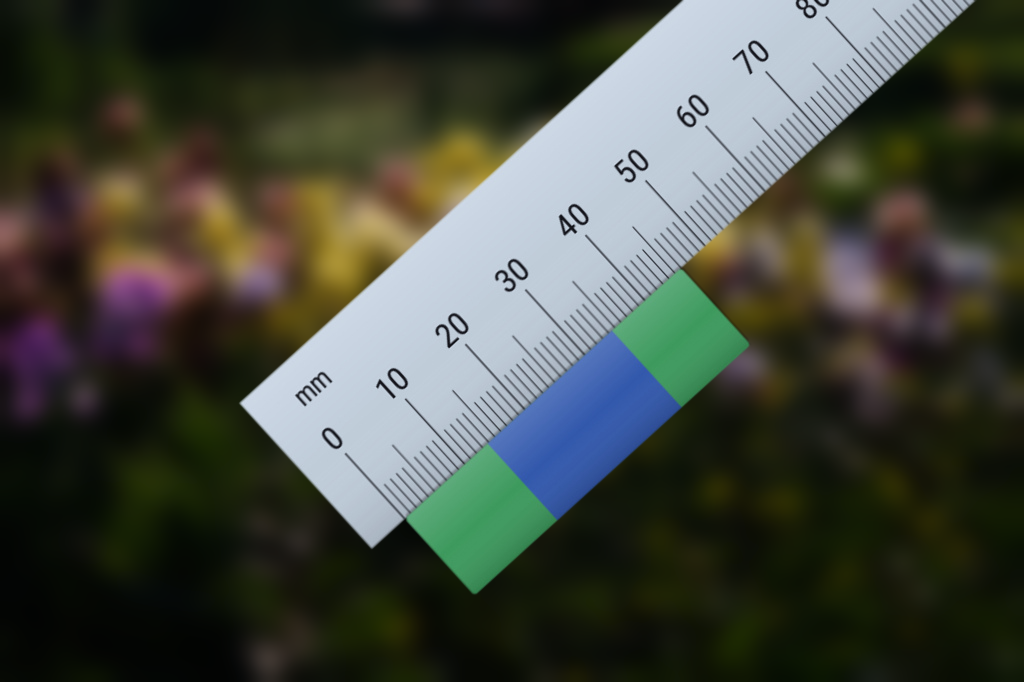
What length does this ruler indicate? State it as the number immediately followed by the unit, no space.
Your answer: 46mm
